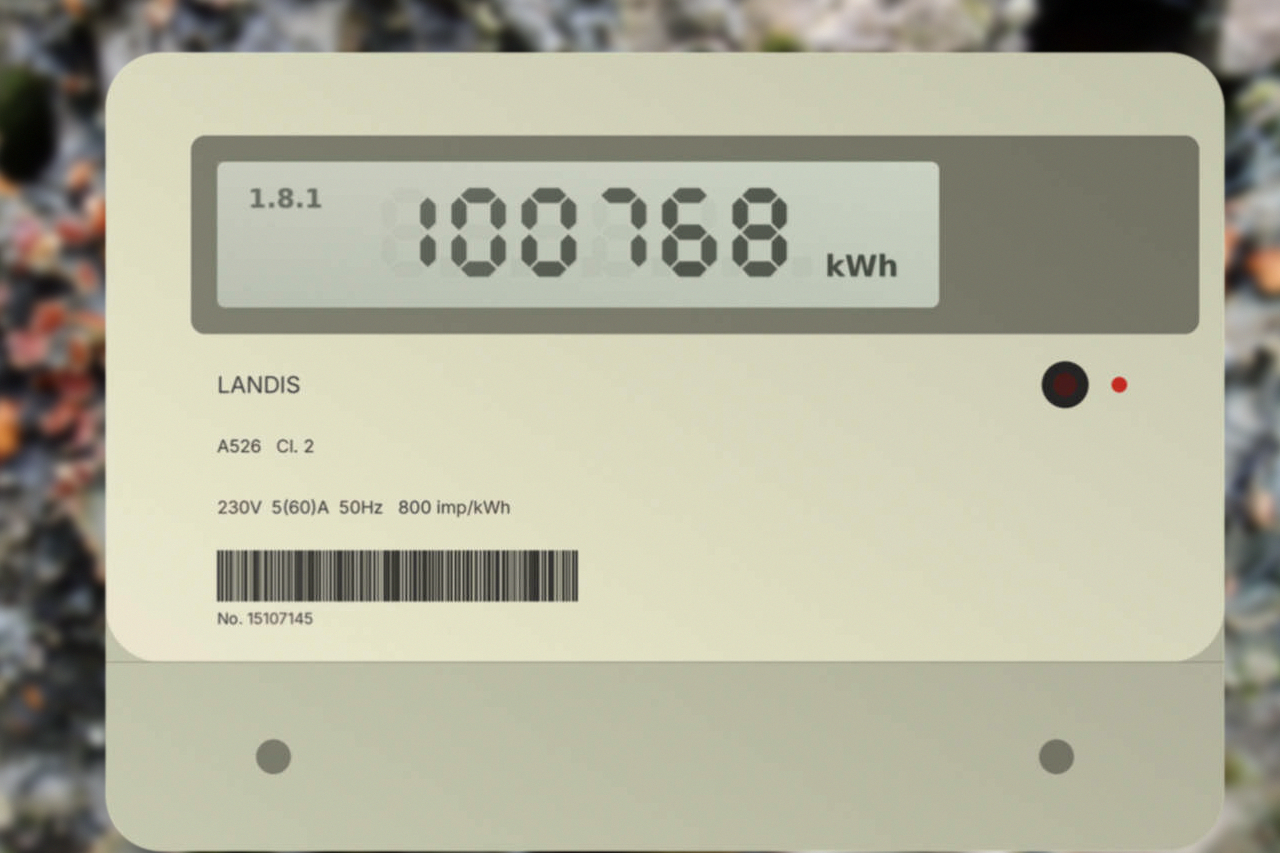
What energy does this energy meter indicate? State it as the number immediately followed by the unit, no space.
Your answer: 100768kWh
